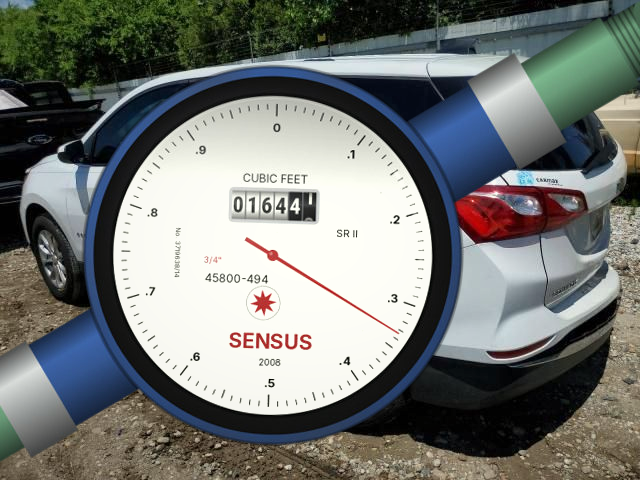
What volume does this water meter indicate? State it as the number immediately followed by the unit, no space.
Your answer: 16441.33ft³
